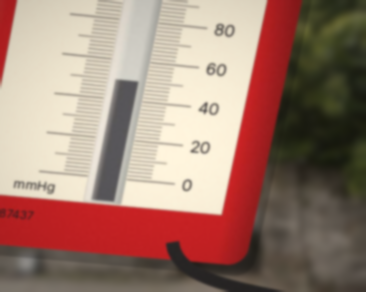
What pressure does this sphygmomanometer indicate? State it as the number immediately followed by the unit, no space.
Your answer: 50mmHg
